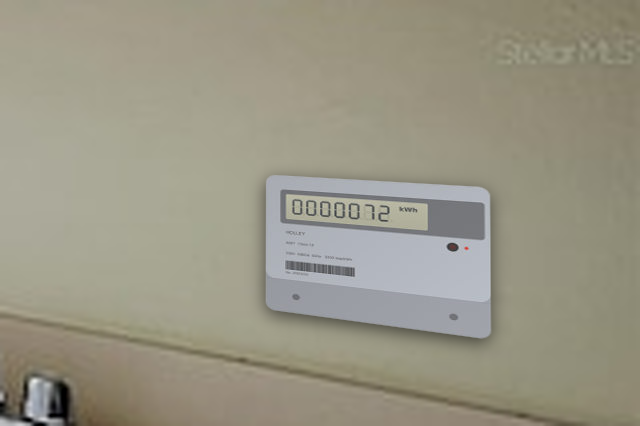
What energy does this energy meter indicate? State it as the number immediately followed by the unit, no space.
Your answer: 72kWh
